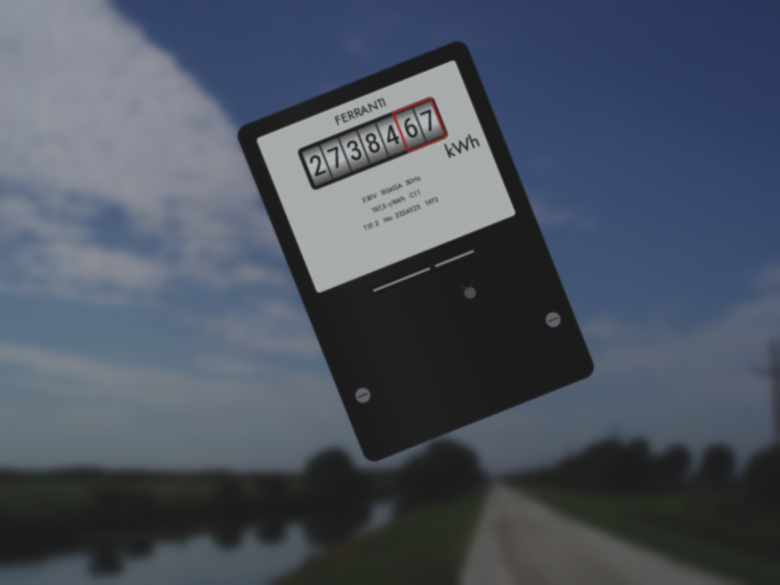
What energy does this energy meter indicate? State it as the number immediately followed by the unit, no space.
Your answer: 27384.67kWh
